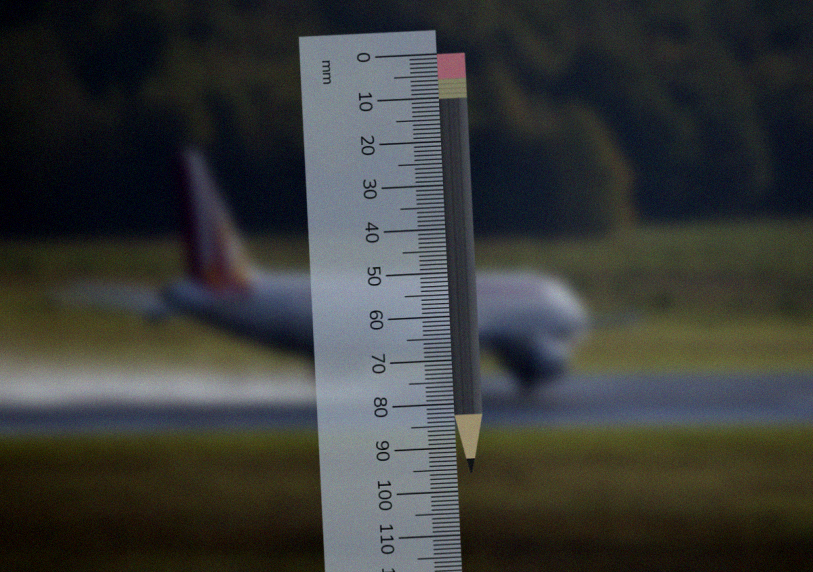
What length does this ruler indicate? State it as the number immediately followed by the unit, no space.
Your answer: 96mm
